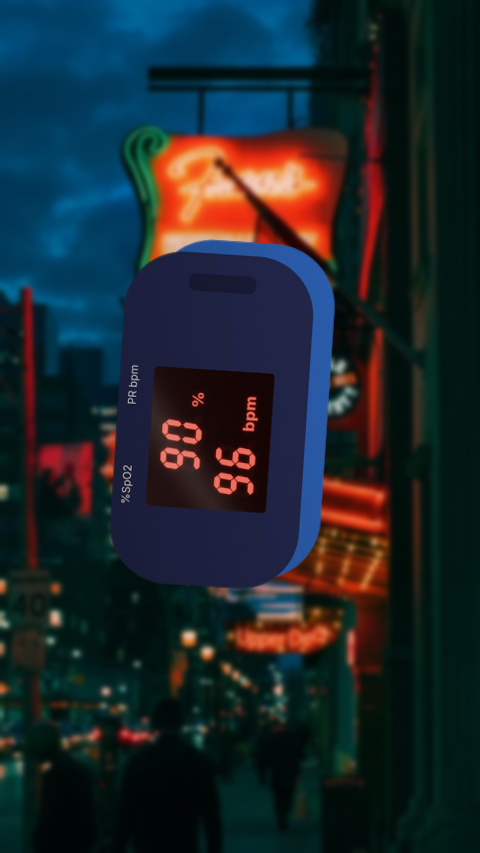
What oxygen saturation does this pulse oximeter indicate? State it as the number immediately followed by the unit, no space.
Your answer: 90%
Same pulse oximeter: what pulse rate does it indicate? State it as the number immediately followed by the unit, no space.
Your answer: 96bpm
